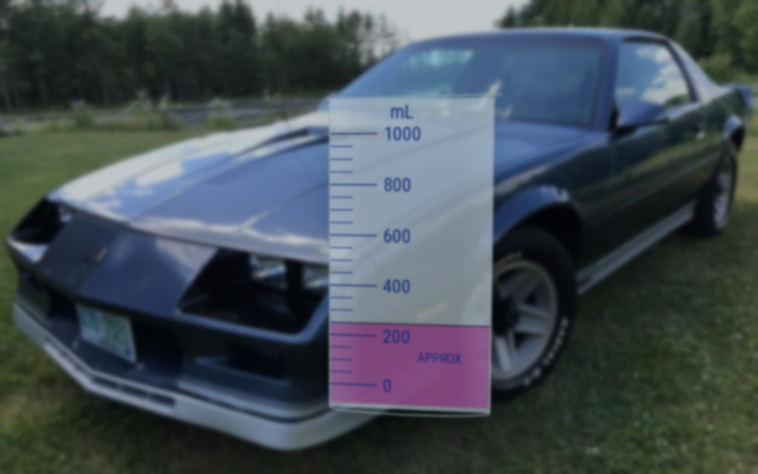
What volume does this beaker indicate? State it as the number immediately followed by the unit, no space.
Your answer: 250mL
